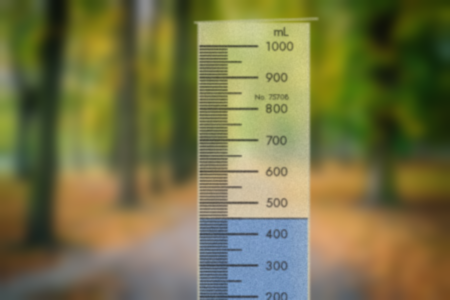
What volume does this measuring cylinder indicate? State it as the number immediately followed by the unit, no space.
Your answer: 450mL
